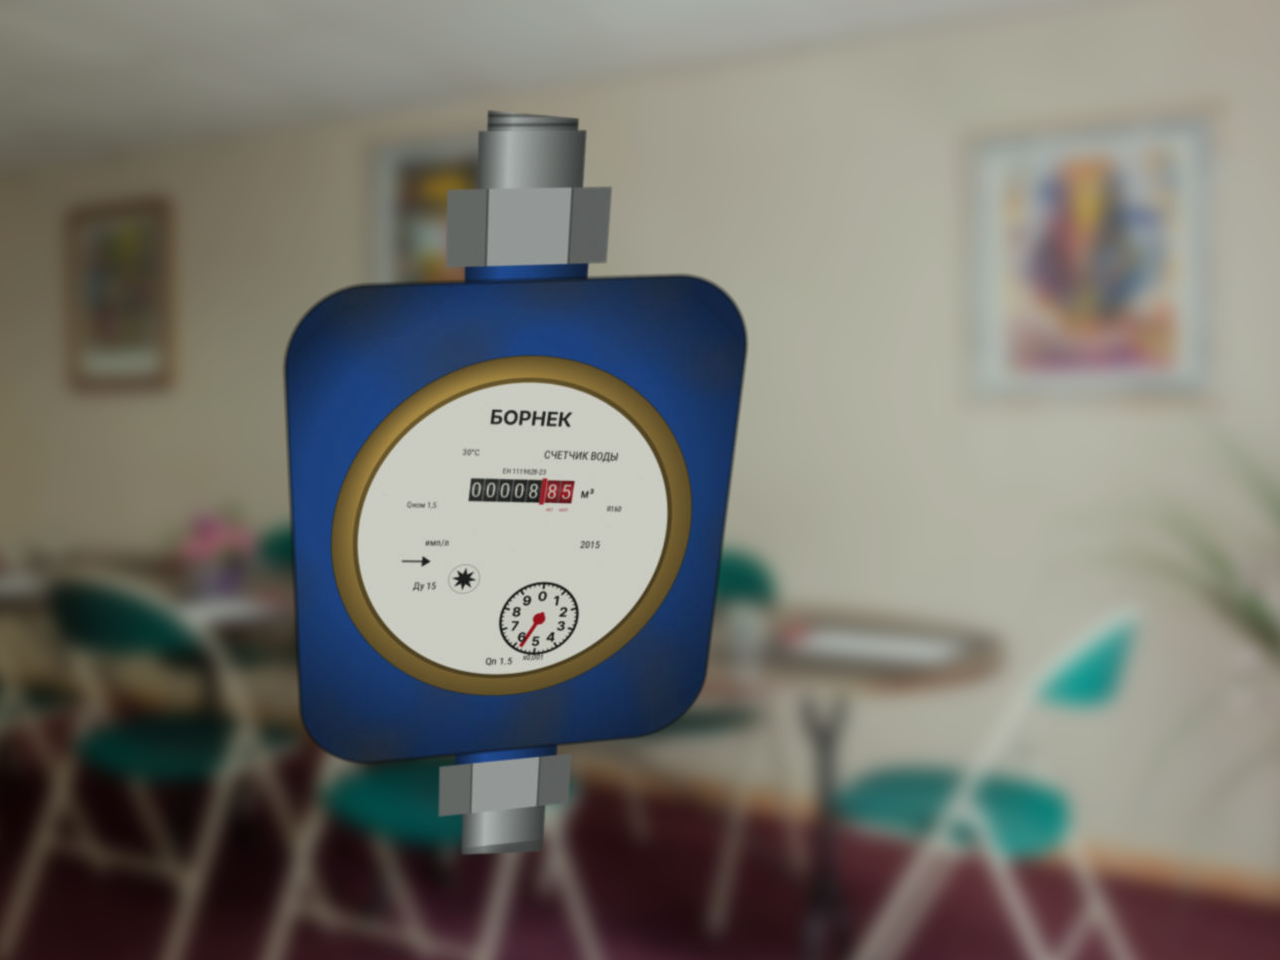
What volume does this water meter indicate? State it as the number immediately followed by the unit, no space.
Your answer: 8.855m³
